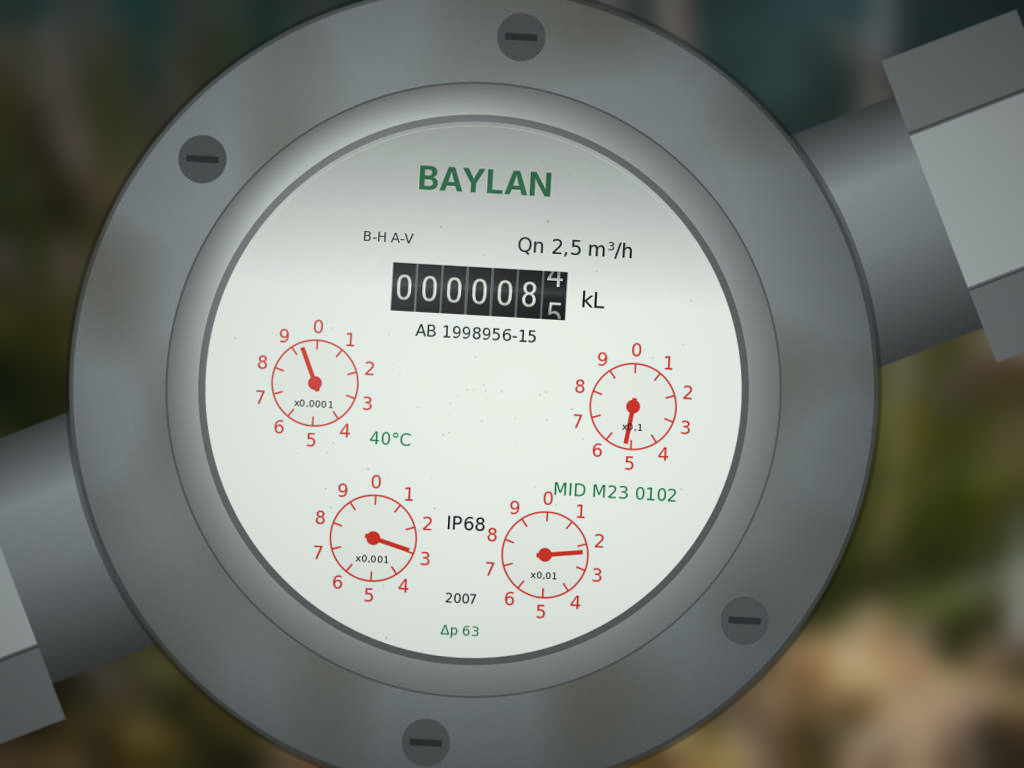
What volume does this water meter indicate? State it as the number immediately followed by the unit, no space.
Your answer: 84.5229kL
